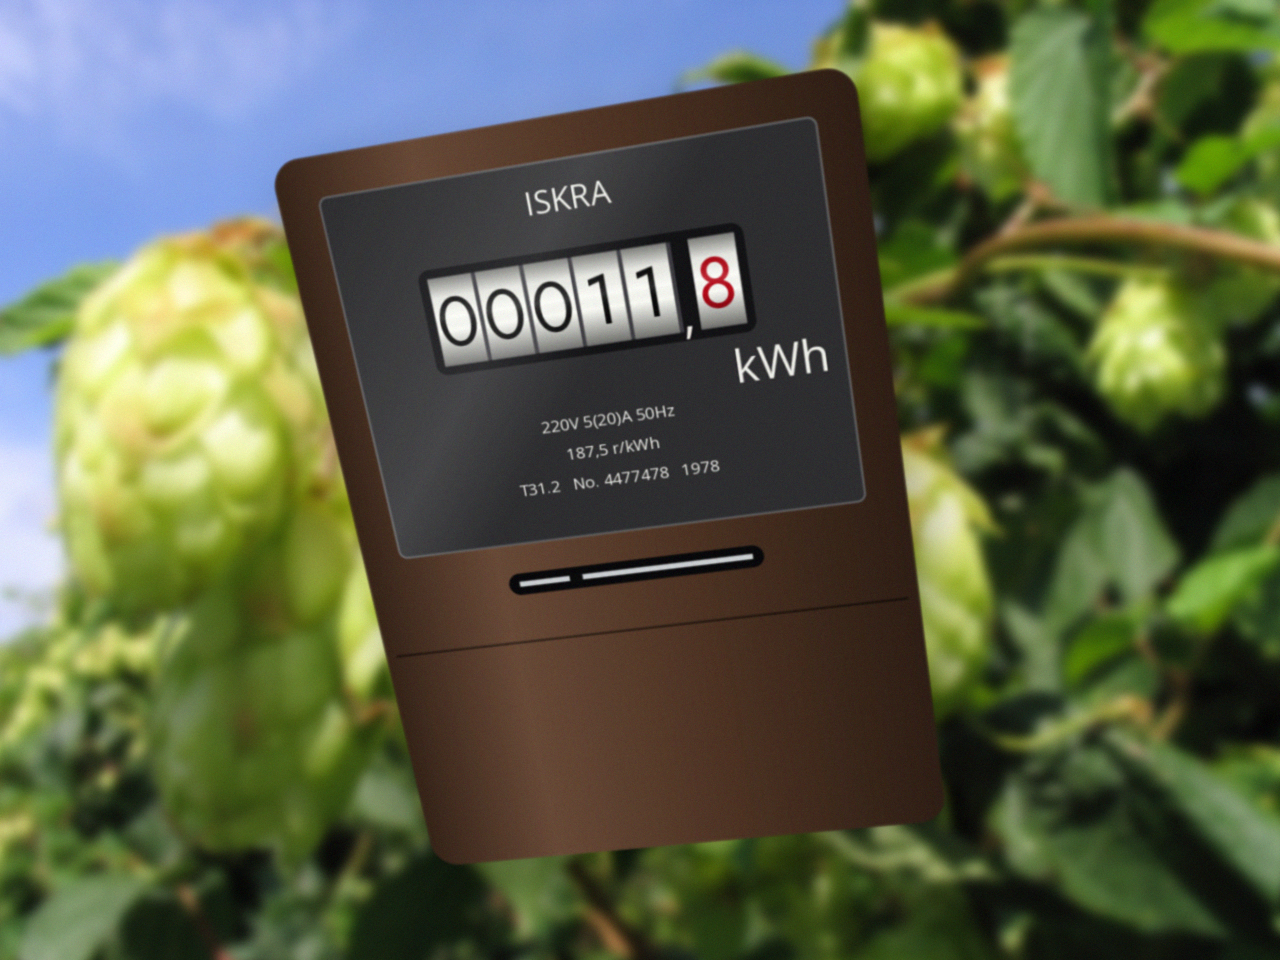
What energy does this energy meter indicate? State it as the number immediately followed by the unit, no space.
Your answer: 11.8kWh
